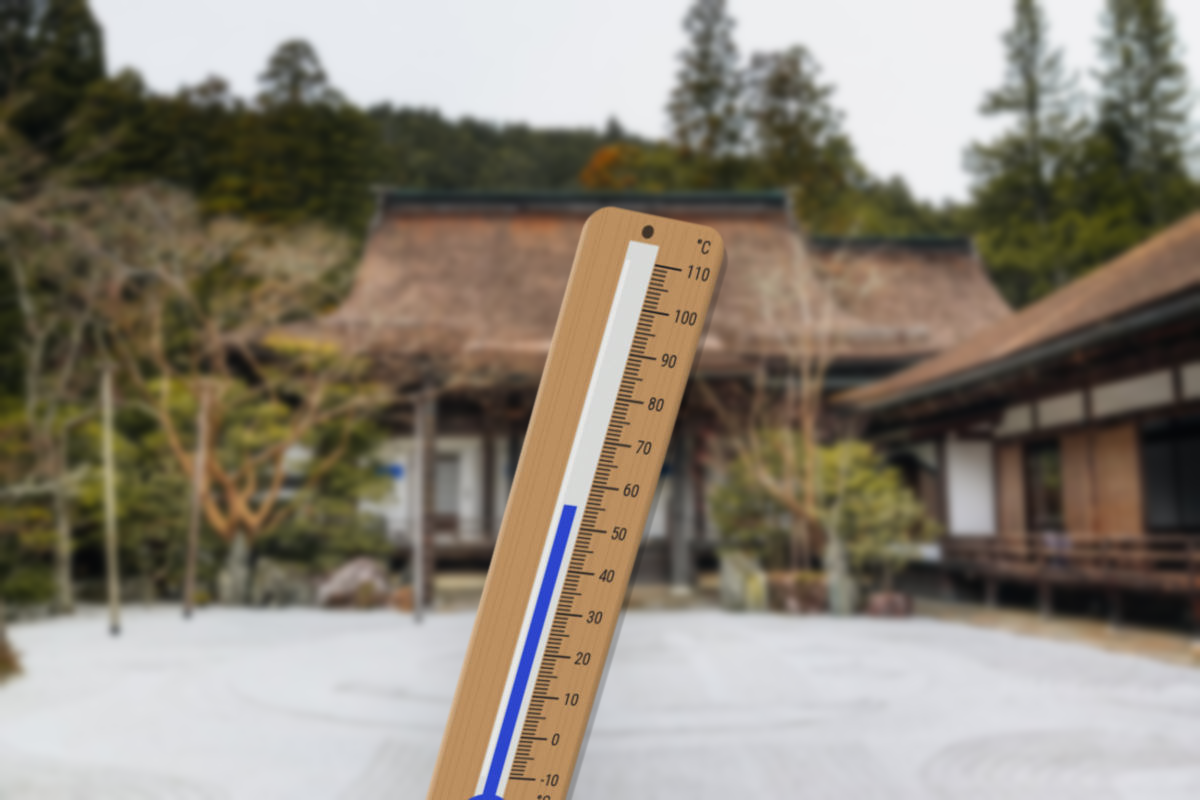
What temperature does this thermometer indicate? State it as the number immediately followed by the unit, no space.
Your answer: 55°C
